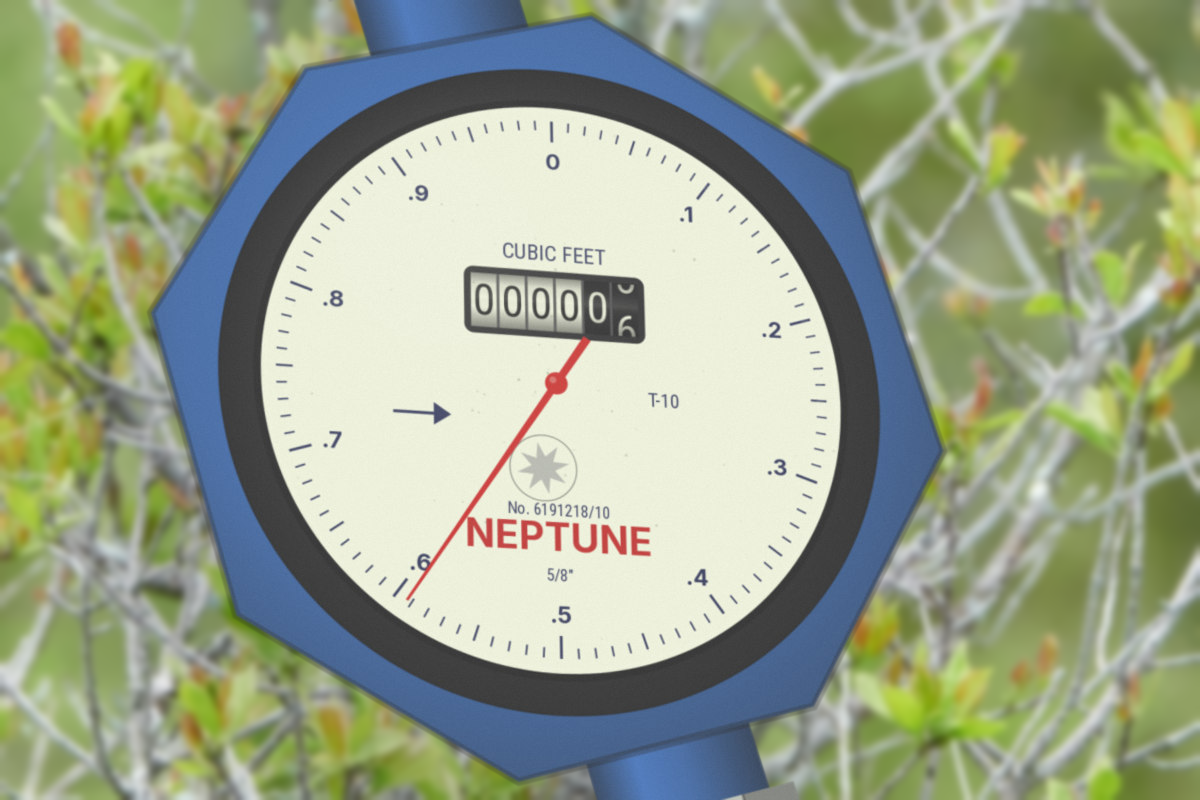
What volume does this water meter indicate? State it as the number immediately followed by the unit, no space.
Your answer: 5.59ft³
